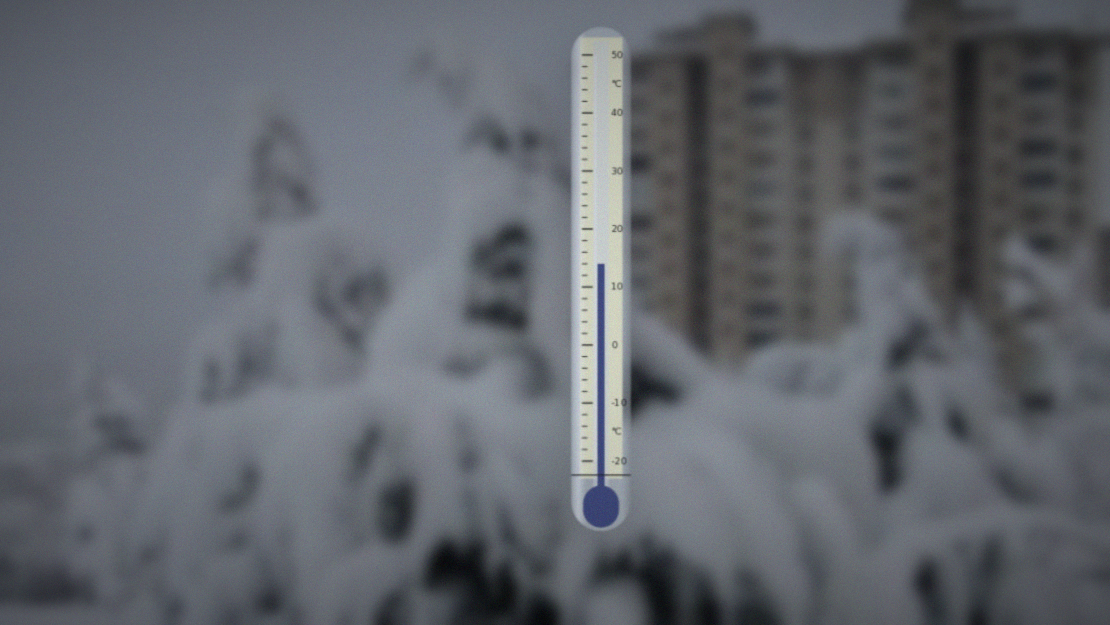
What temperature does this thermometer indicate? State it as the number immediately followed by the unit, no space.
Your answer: 14°C
